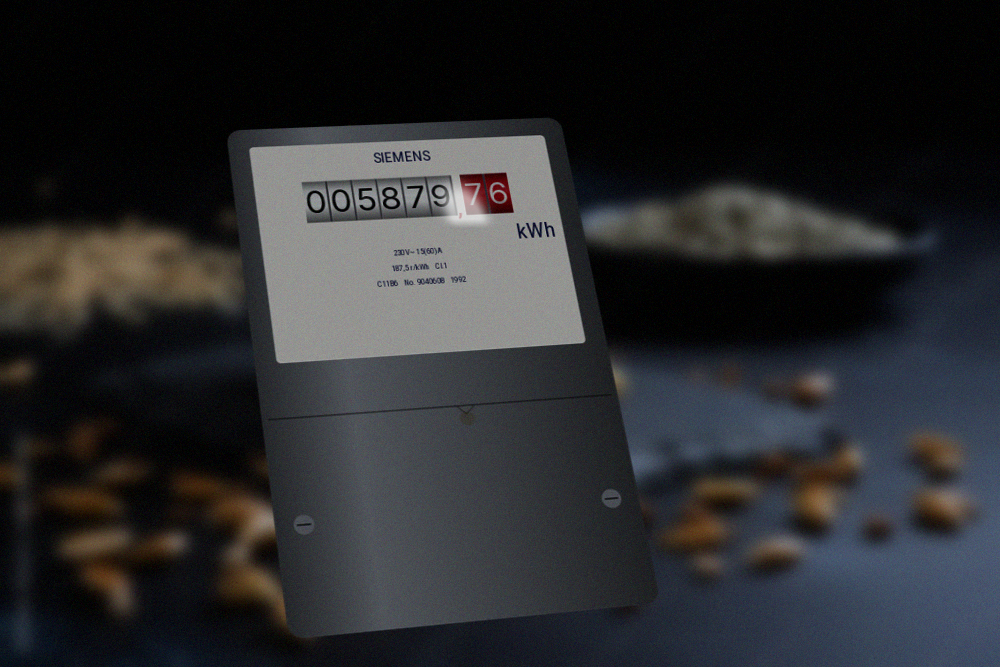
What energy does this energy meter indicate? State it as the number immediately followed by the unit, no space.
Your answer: 5879.76kWh
